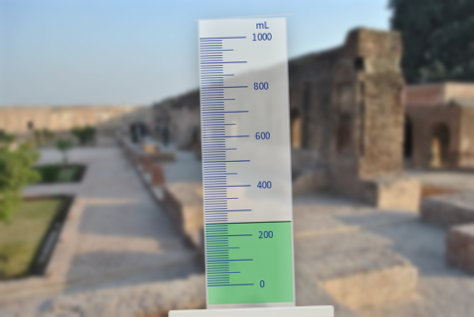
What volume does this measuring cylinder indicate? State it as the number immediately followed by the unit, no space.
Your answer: 250mL
